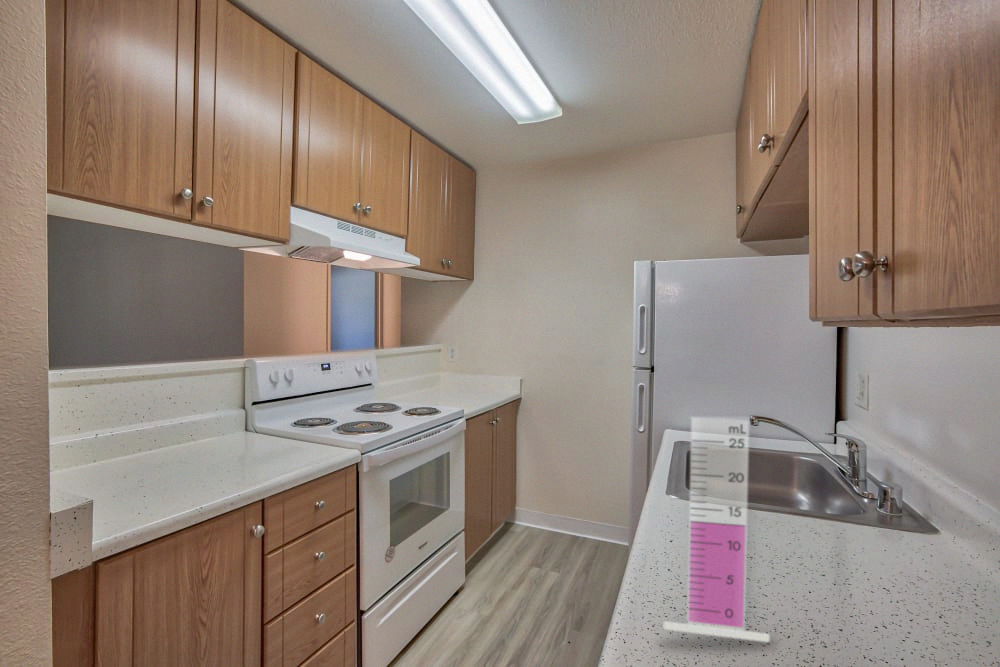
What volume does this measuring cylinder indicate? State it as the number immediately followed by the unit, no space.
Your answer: 13mL
